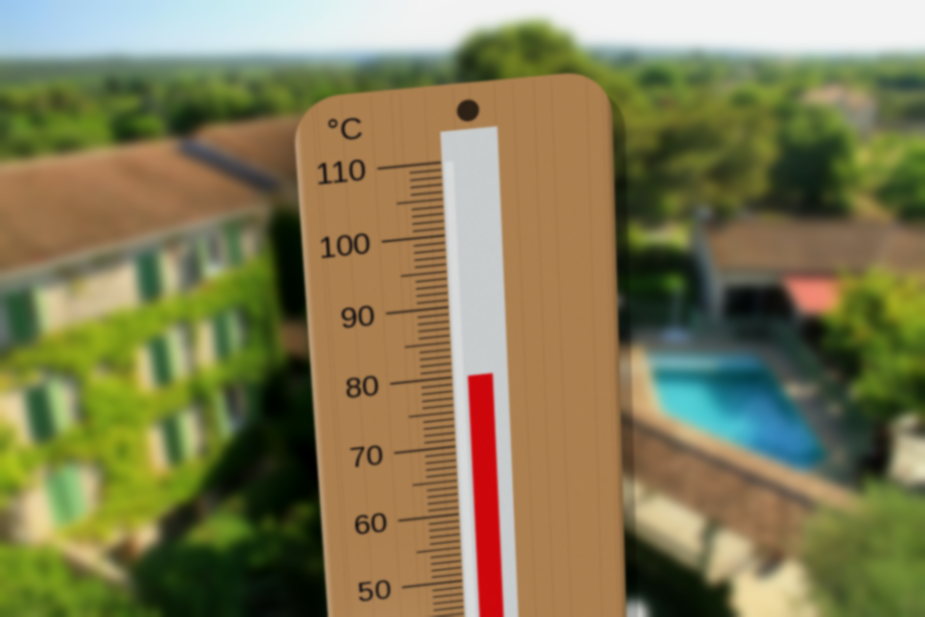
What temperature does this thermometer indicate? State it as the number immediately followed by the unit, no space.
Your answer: 80°C
